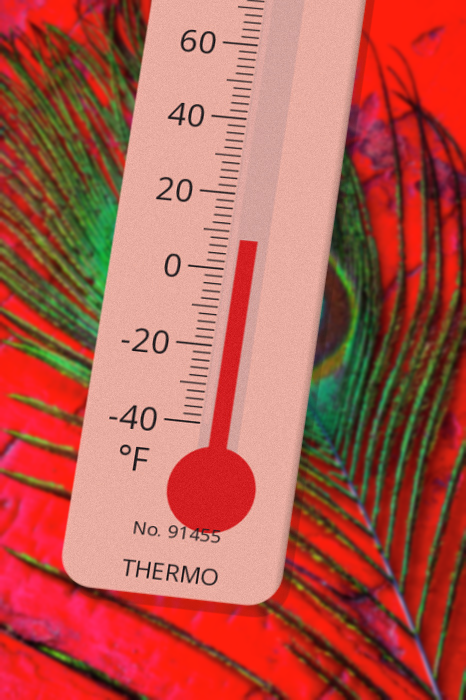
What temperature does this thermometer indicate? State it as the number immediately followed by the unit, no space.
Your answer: 8°F
